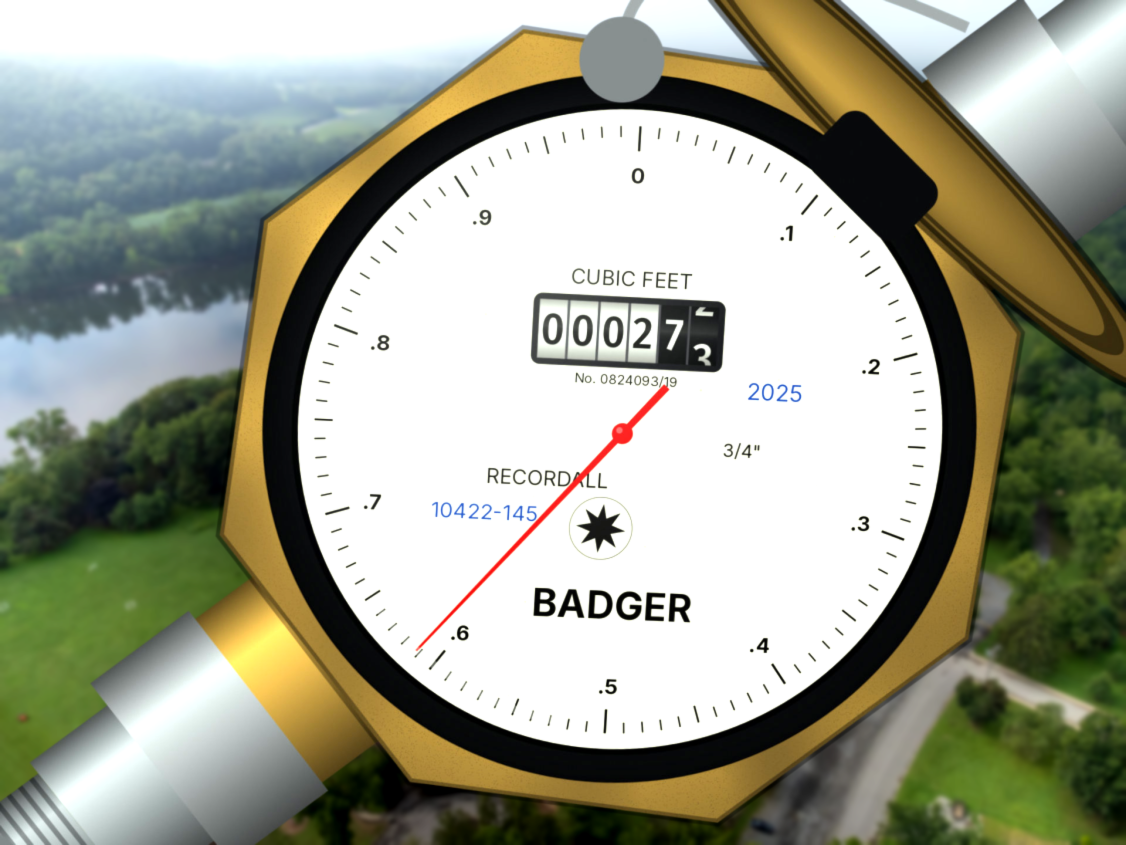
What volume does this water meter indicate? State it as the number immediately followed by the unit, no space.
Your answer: 272.61ft³
